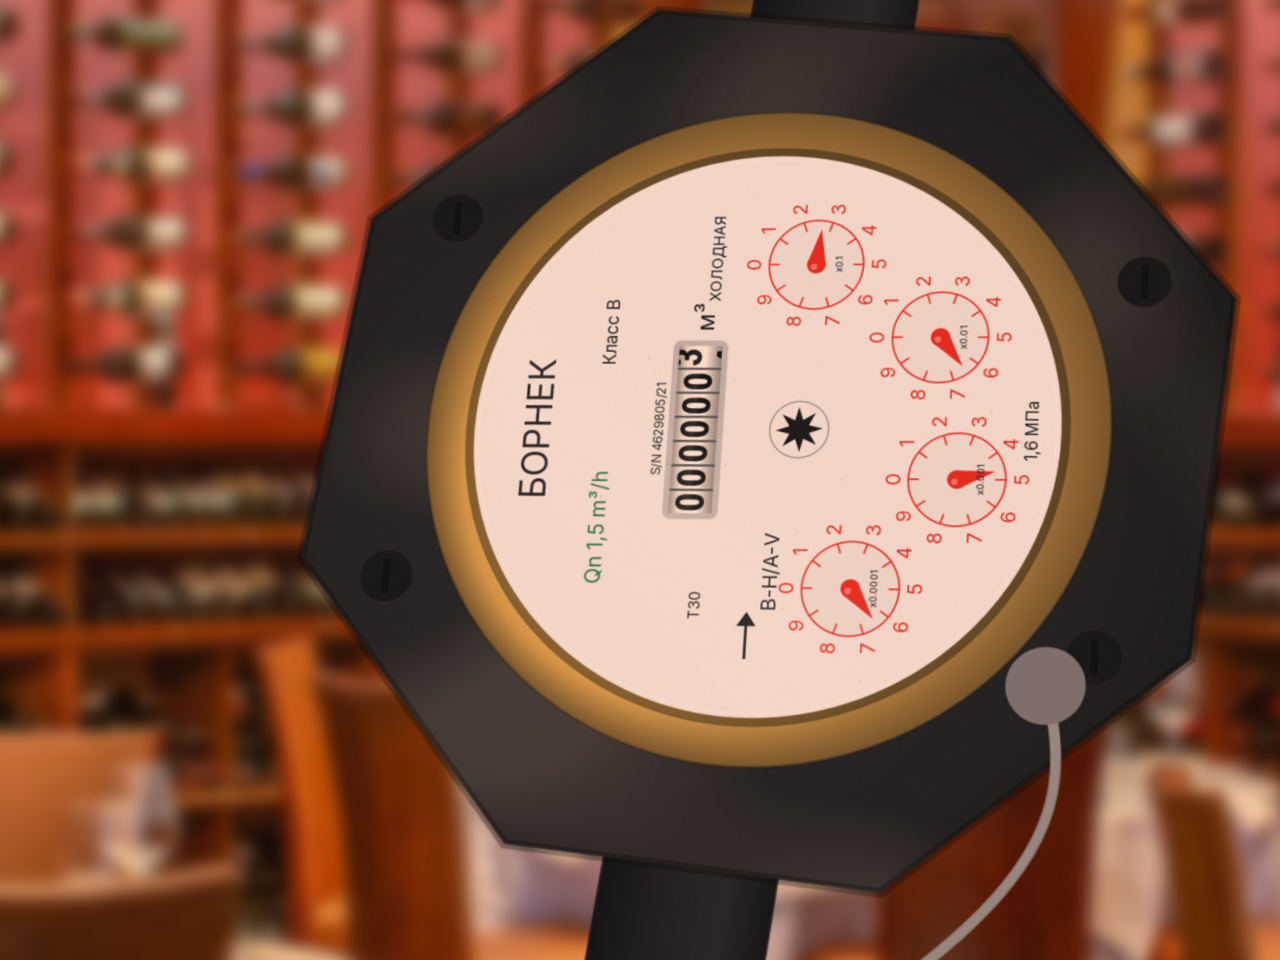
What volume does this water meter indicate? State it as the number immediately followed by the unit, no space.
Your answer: 3.2646m³
